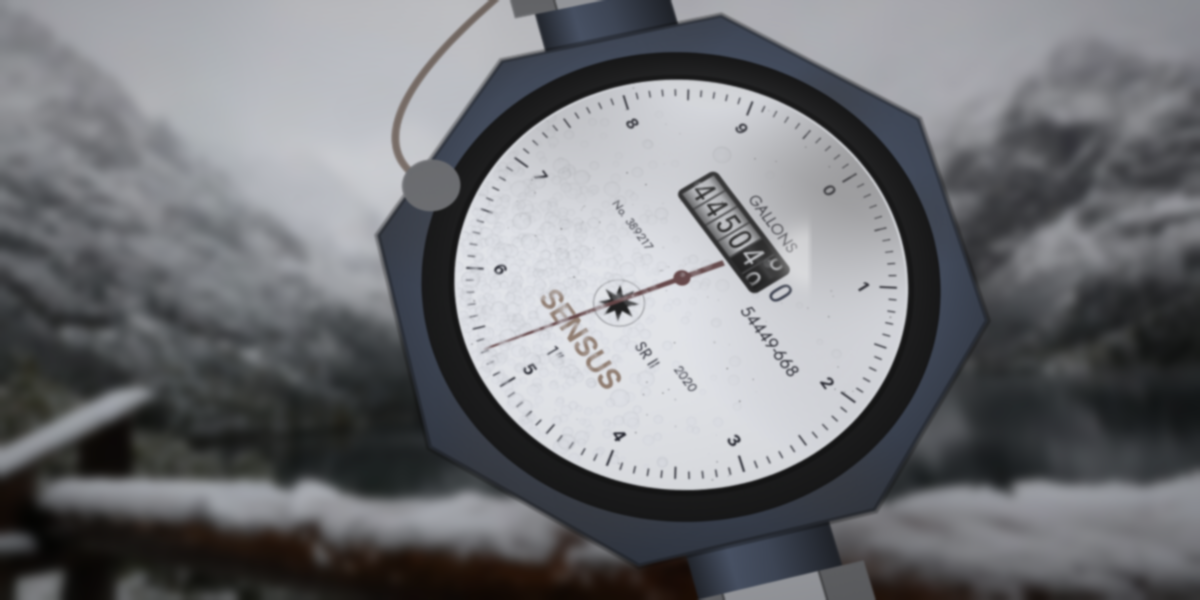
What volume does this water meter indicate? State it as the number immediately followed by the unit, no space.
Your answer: 4450485.3gal
